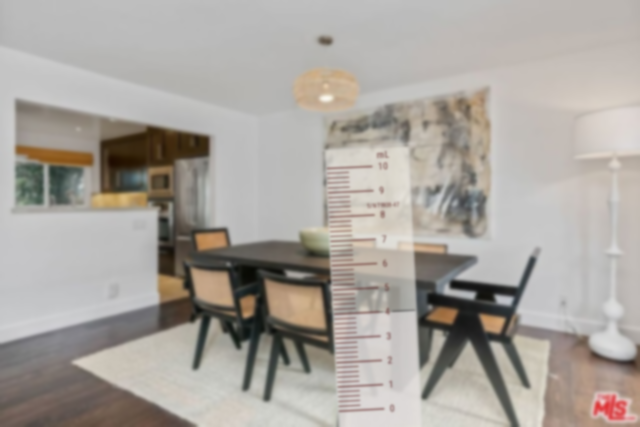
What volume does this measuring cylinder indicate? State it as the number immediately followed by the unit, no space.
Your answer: 4mL
